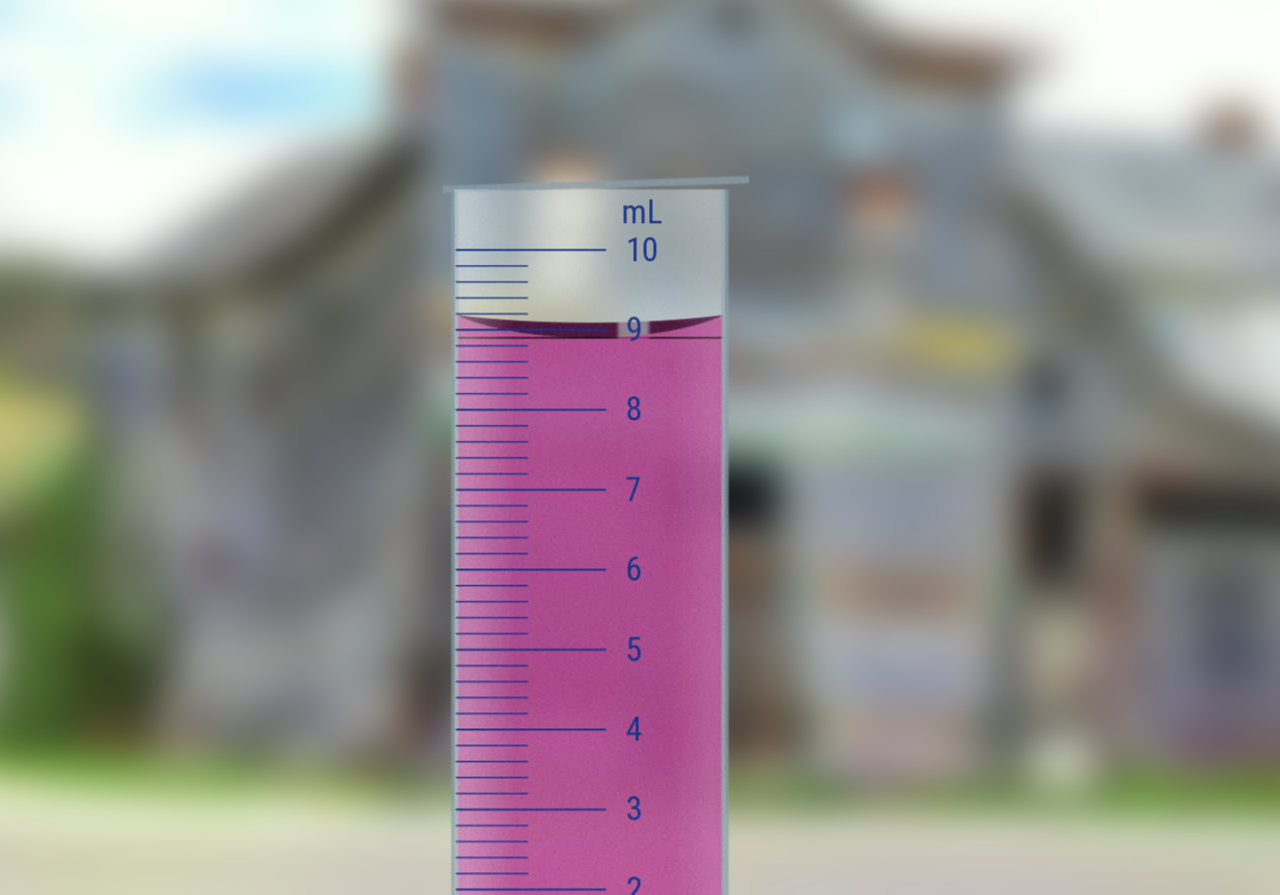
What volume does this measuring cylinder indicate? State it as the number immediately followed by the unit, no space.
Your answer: 8.9mL
